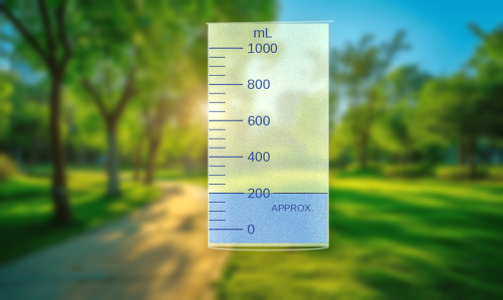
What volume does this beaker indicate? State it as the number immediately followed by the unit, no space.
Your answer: 200mL
